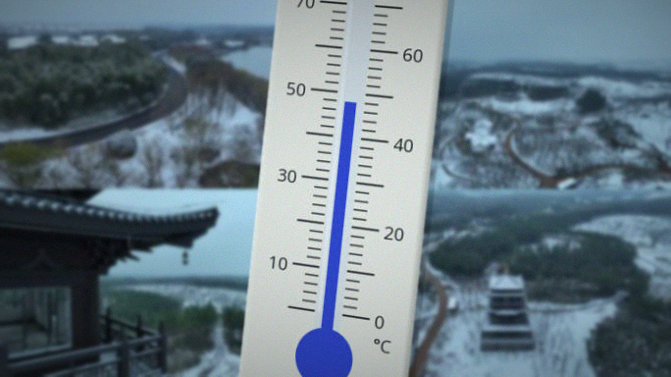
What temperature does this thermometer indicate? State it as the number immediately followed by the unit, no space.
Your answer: 48°C
